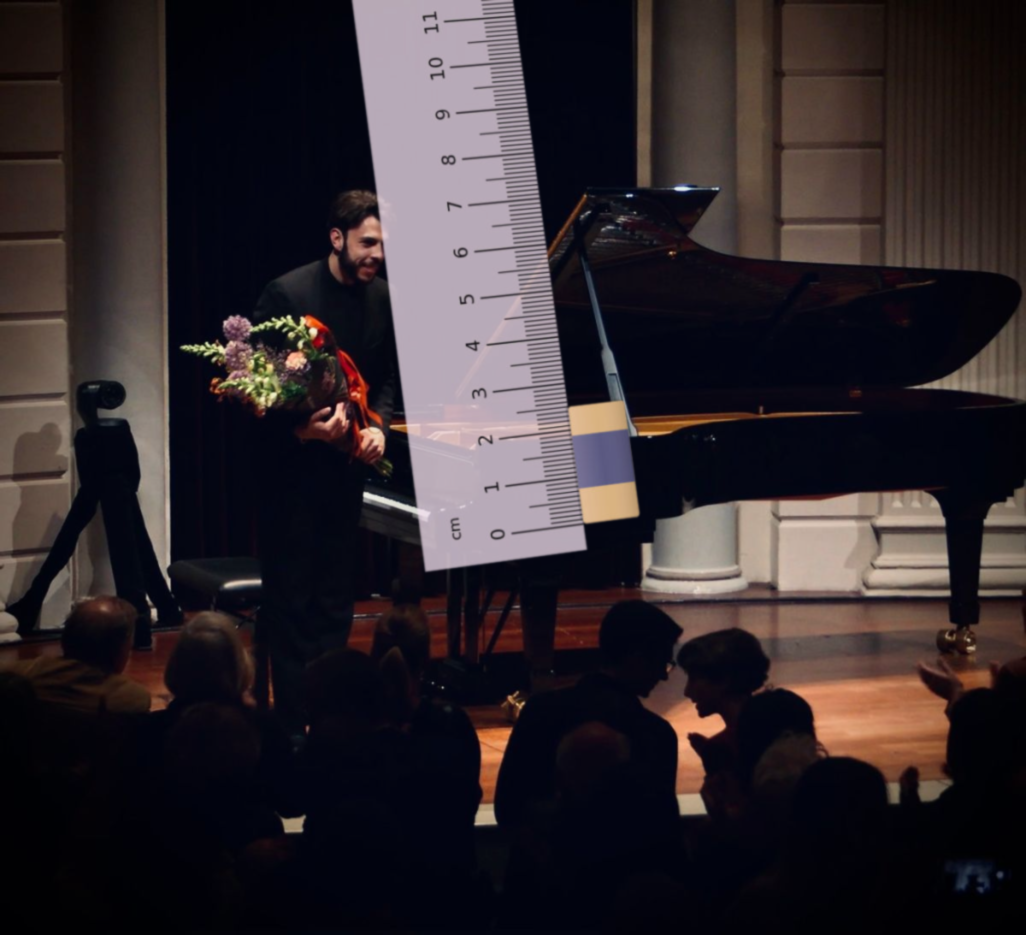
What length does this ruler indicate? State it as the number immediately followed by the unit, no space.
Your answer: 2.5cm
